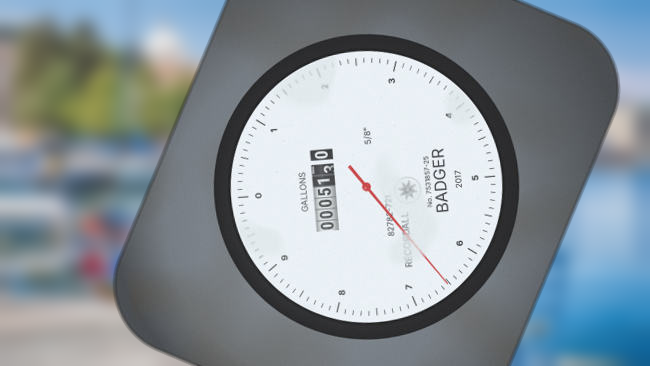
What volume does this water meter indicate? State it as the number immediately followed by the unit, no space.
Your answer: 5126.5gal
